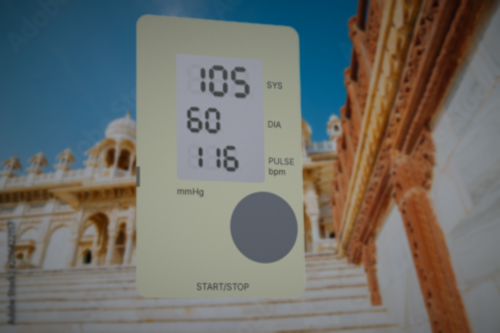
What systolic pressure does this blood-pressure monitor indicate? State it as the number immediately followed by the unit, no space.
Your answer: 105mmHg
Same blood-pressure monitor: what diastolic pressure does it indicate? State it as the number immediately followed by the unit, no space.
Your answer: 60mmHg
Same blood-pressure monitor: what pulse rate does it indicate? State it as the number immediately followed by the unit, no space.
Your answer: 116bpm
